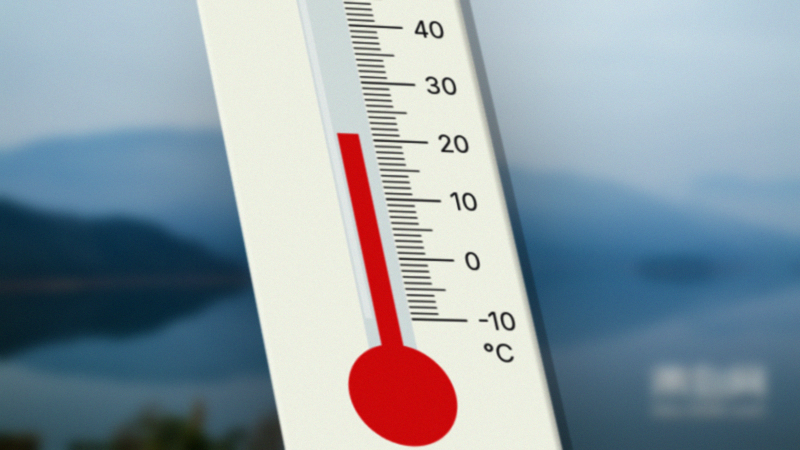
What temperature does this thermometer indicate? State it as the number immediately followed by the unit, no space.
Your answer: 21°C
